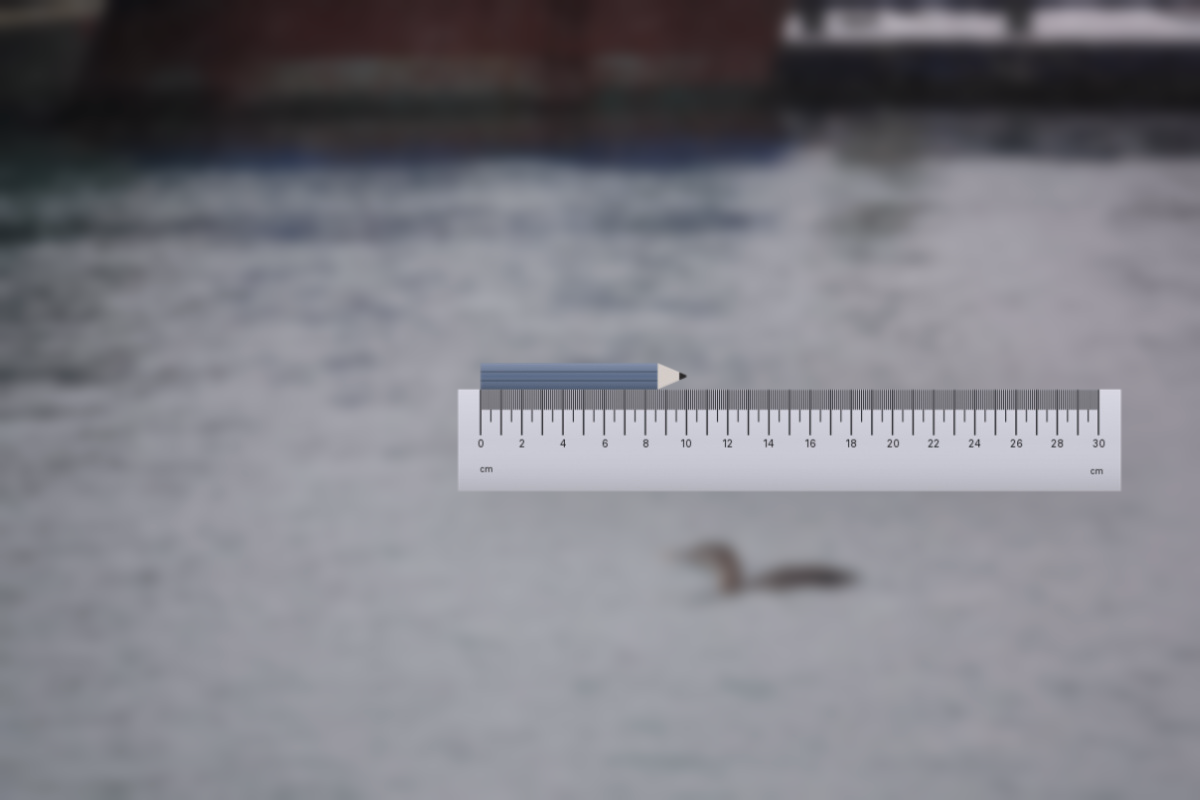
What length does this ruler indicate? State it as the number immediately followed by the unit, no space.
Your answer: 10cm
